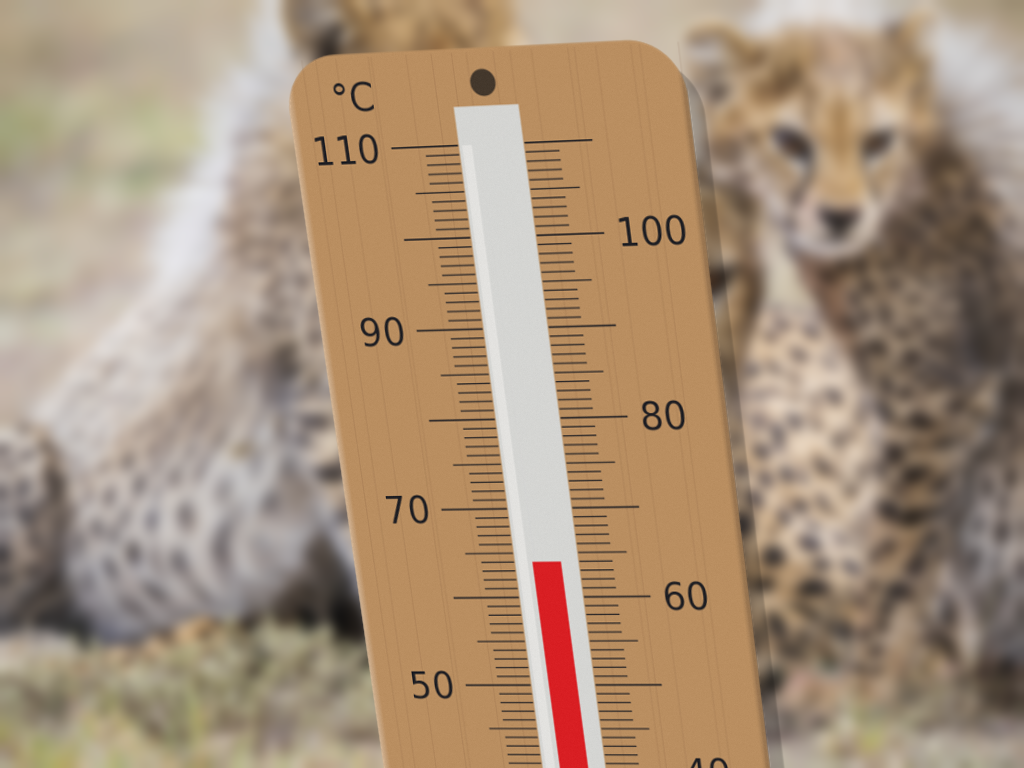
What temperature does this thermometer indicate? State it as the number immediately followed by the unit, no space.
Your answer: 64°C
